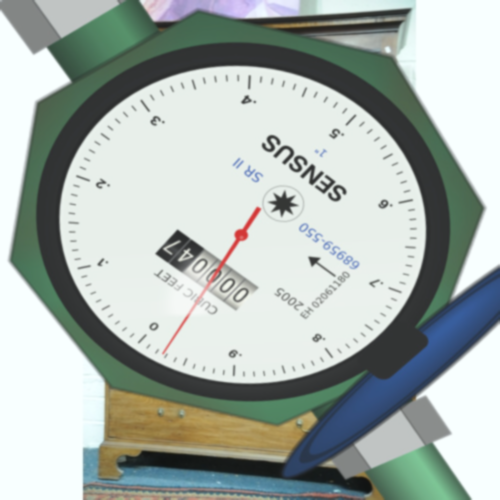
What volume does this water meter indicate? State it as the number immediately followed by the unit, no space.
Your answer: 46.97ft³
